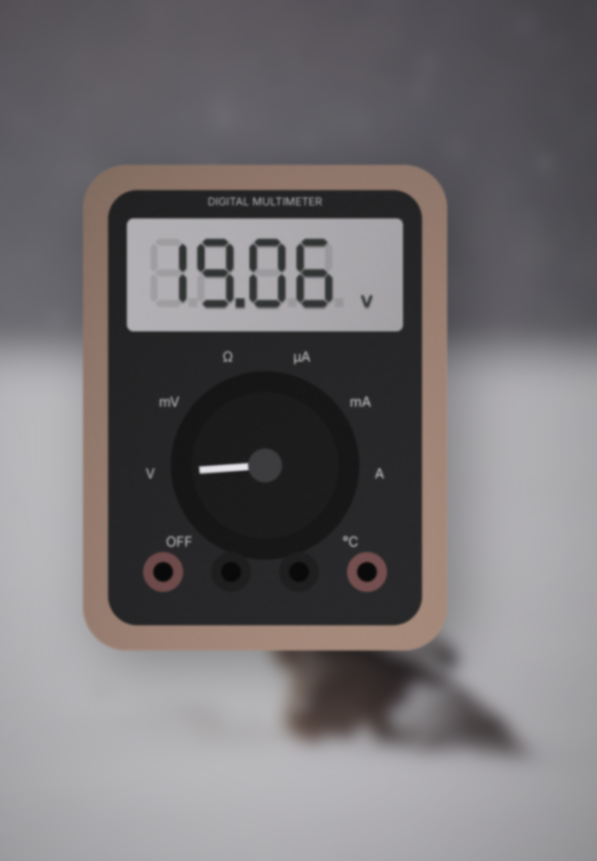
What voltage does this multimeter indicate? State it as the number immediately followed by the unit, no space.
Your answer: 19.06V
